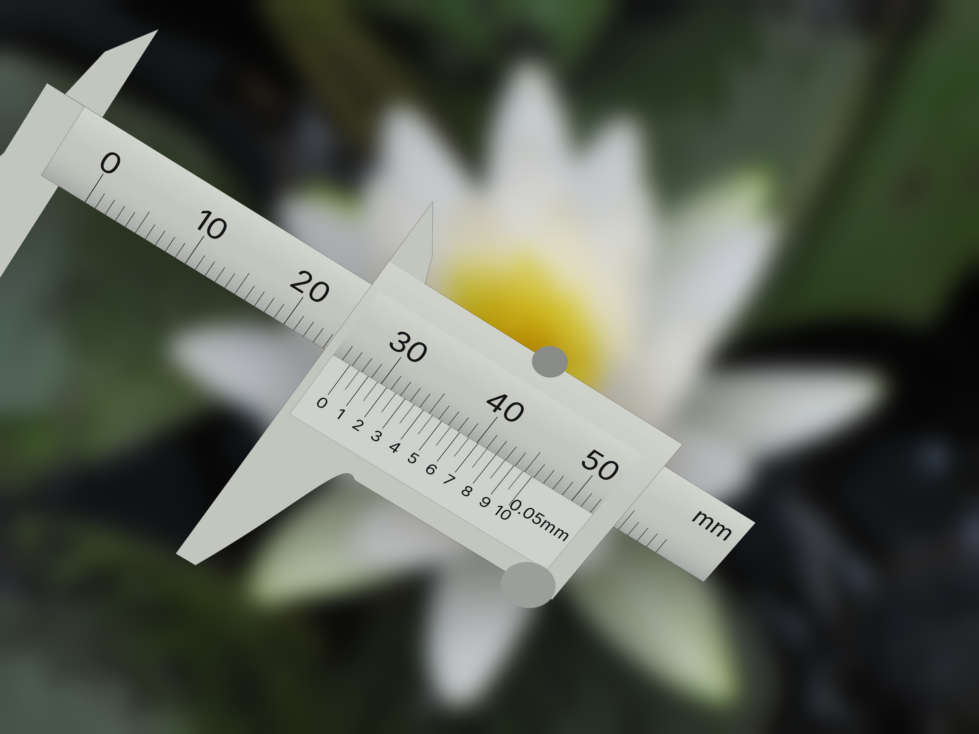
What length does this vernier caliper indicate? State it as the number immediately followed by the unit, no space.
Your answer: 26.8mm
